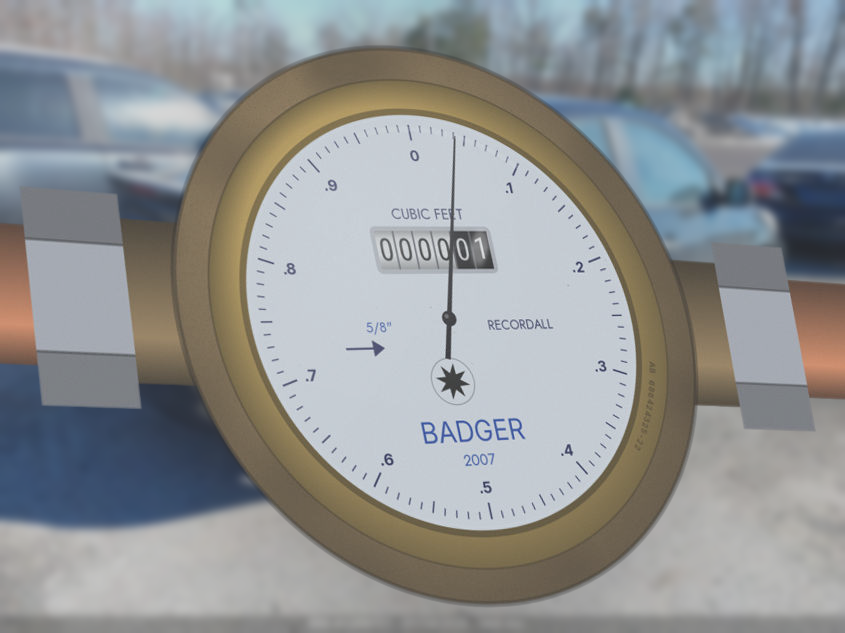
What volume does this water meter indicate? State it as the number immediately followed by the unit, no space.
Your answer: 1.04ft³
